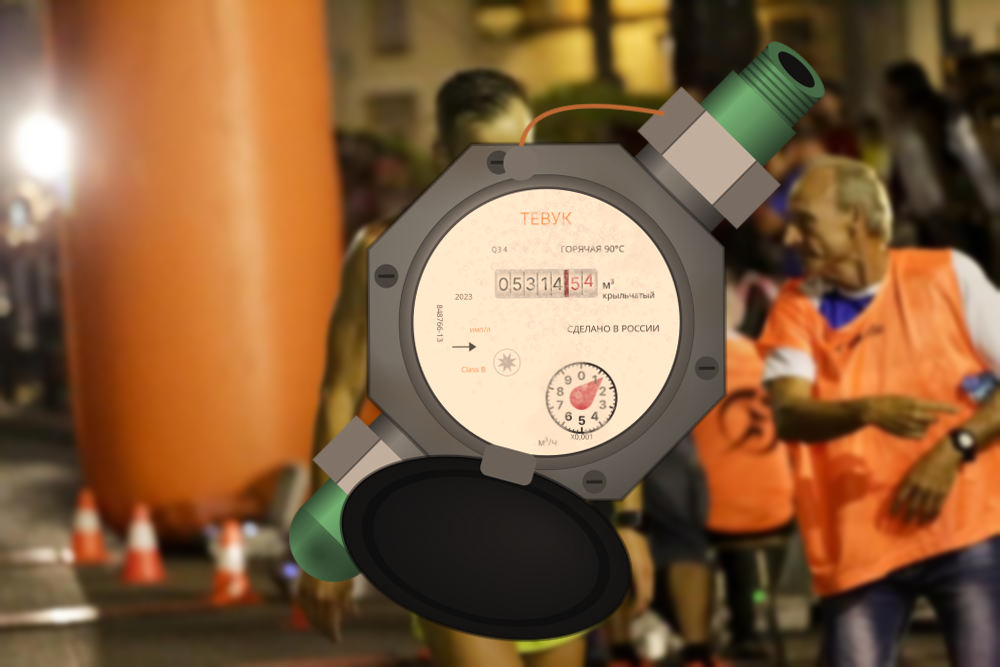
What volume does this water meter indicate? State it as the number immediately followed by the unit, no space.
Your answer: 5314.541m³
